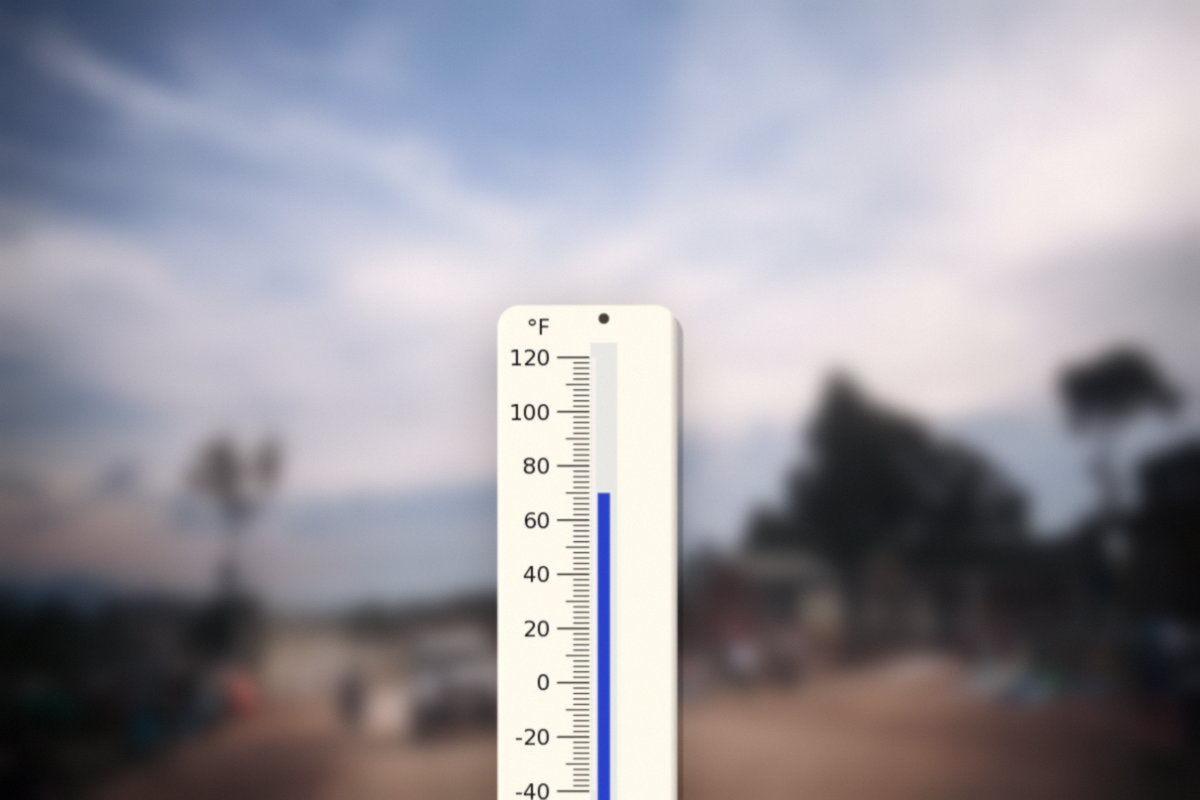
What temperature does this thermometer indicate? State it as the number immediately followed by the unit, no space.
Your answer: 70°F
